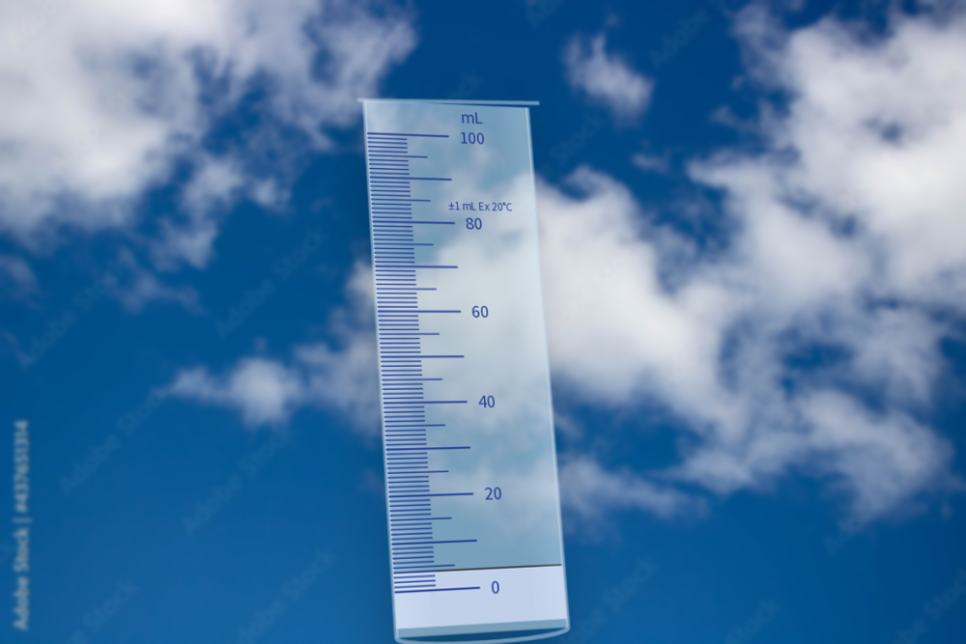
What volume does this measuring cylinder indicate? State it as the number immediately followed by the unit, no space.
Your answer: 4mL
